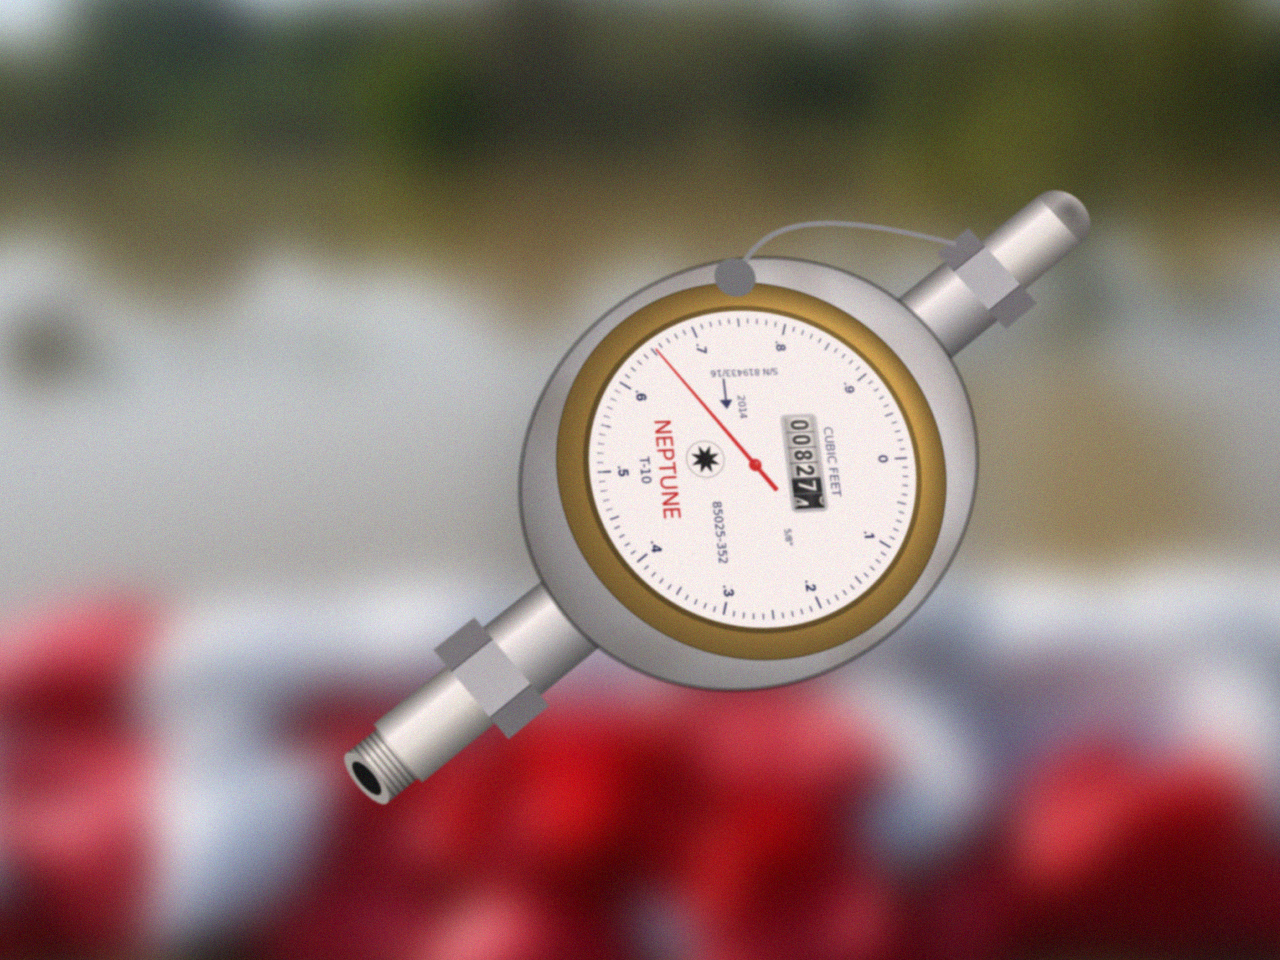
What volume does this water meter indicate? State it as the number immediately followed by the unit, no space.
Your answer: 8273.65ft³
